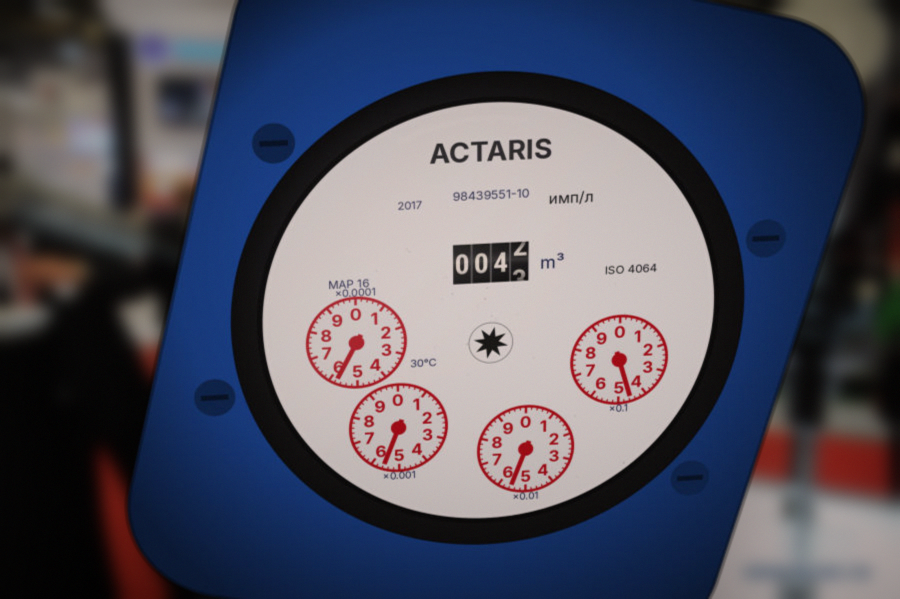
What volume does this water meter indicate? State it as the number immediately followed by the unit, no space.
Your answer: 42.4555m³
